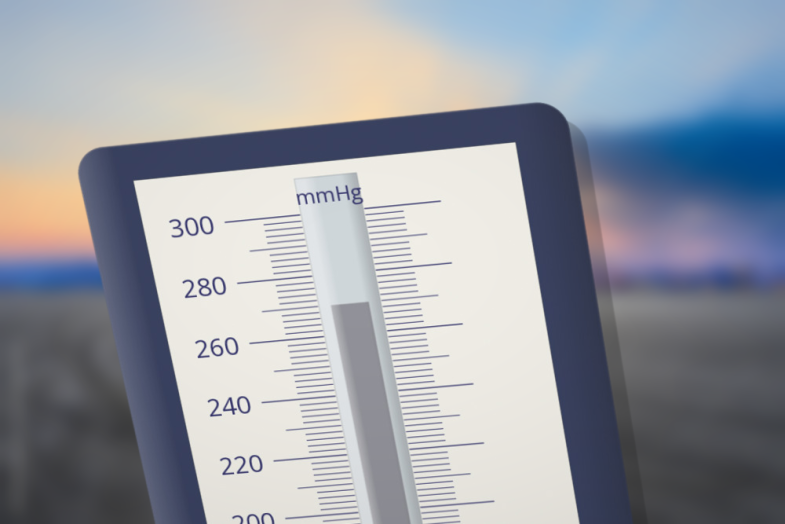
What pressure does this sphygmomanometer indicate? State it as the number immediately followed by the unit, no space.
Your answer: 270mmHg
